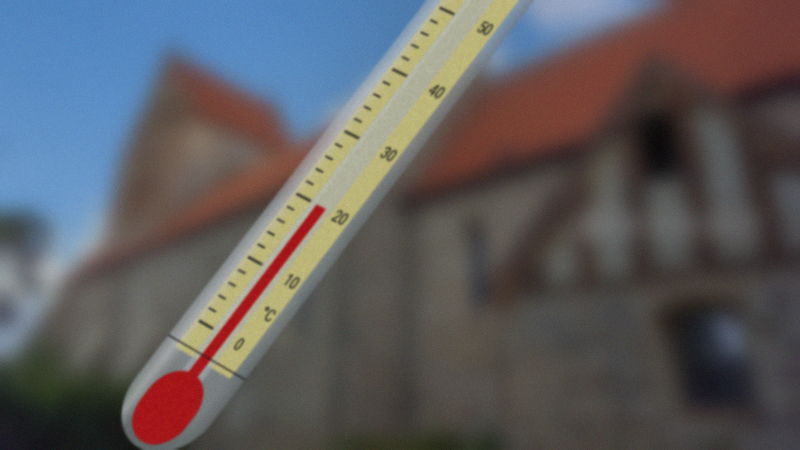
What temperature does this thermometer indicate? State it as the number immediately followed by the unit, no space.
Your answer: 20°C
